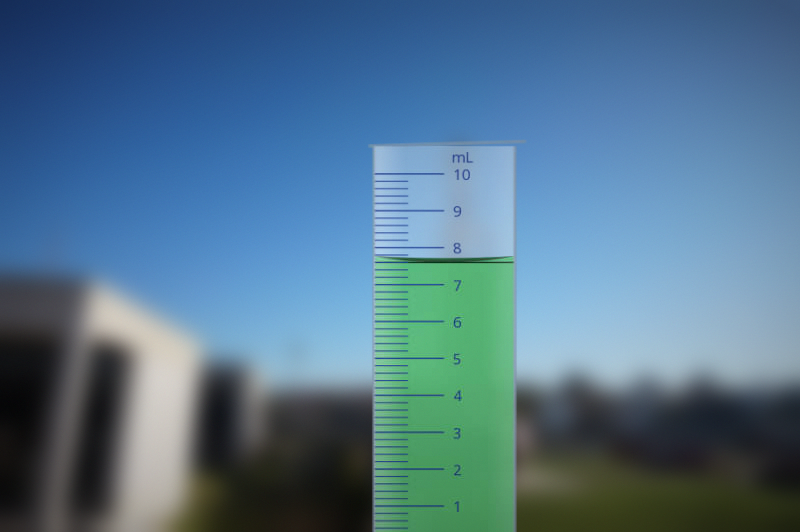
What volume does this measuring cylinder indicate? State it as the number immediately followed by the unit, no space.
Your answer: 7.6mL
